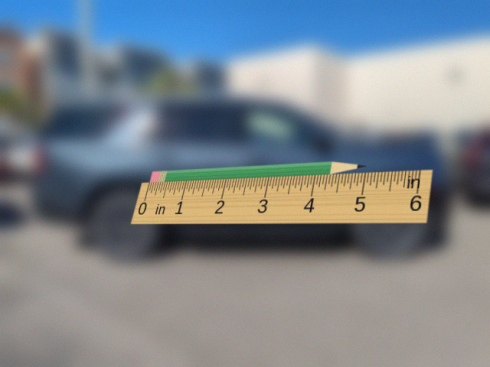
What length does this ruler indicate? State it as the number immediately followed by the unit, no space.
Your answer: 5in
